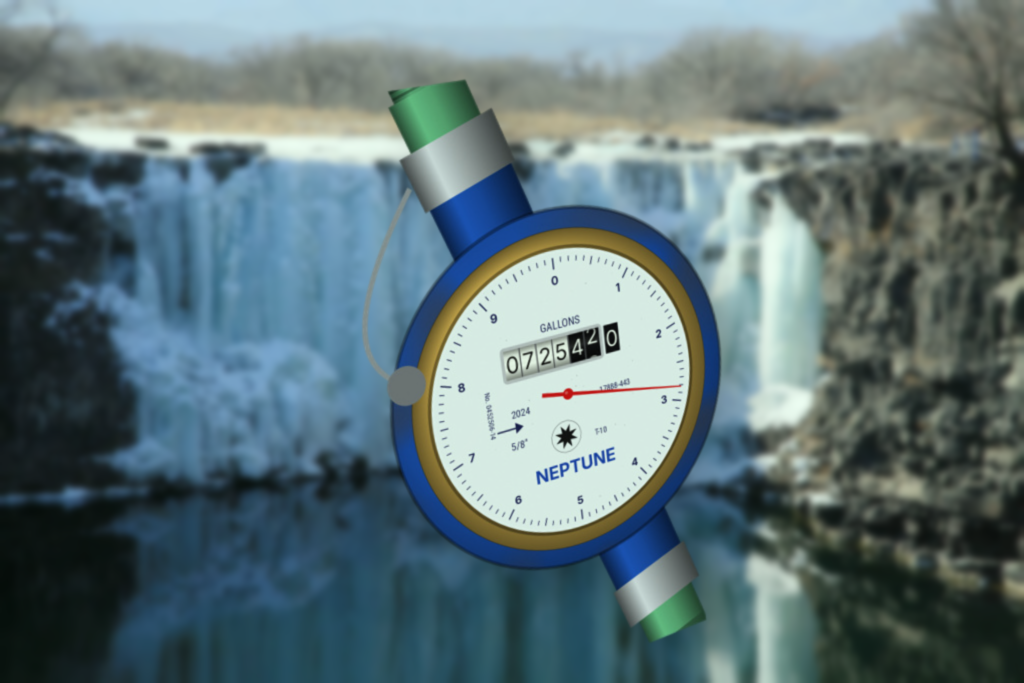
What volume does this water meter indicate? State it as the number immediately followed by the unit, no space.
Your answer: 725422.8gal
